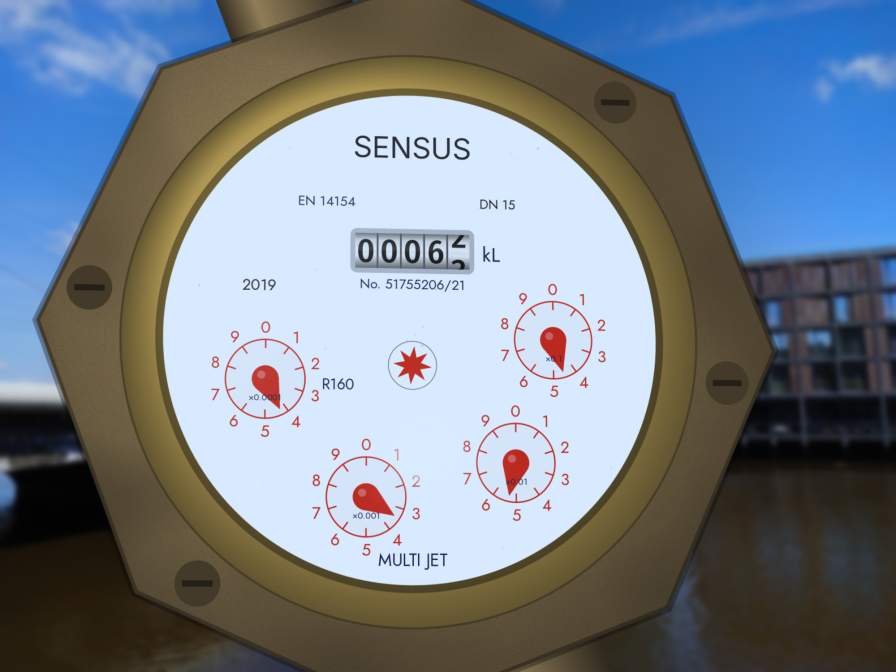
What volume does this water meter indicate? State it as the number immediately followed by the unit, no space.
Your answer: 62.4534kL
